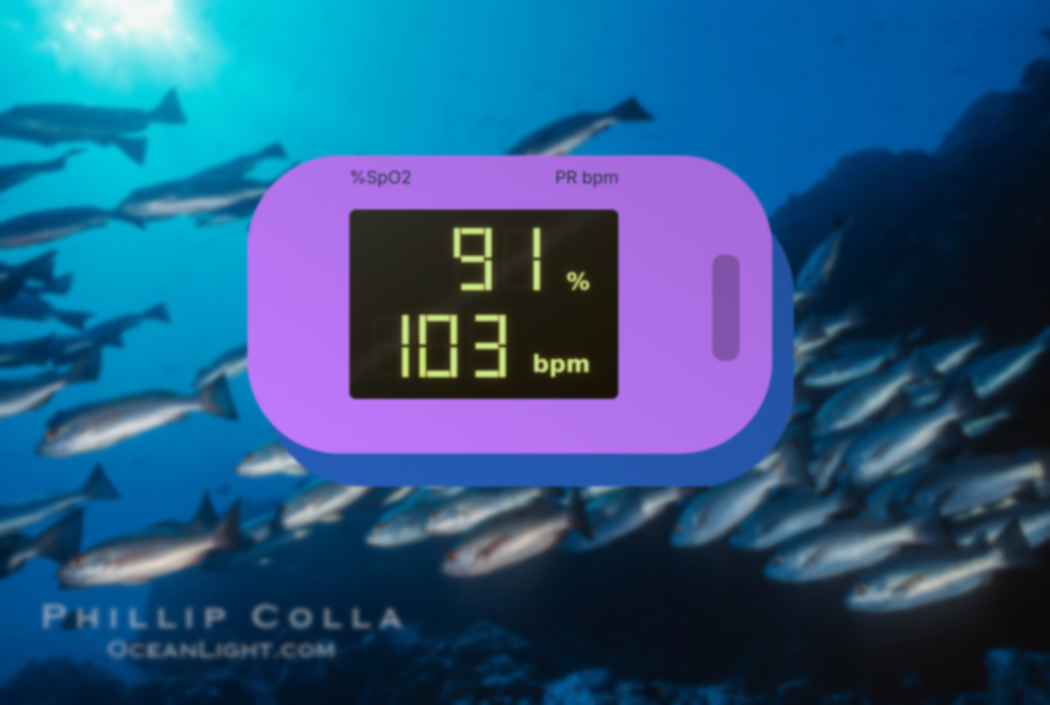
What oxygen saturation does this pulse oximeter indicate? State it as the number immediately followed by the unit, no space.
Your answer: 91%
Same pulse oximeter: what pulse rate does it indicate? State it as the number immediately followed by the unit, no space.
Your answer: 103bpm
